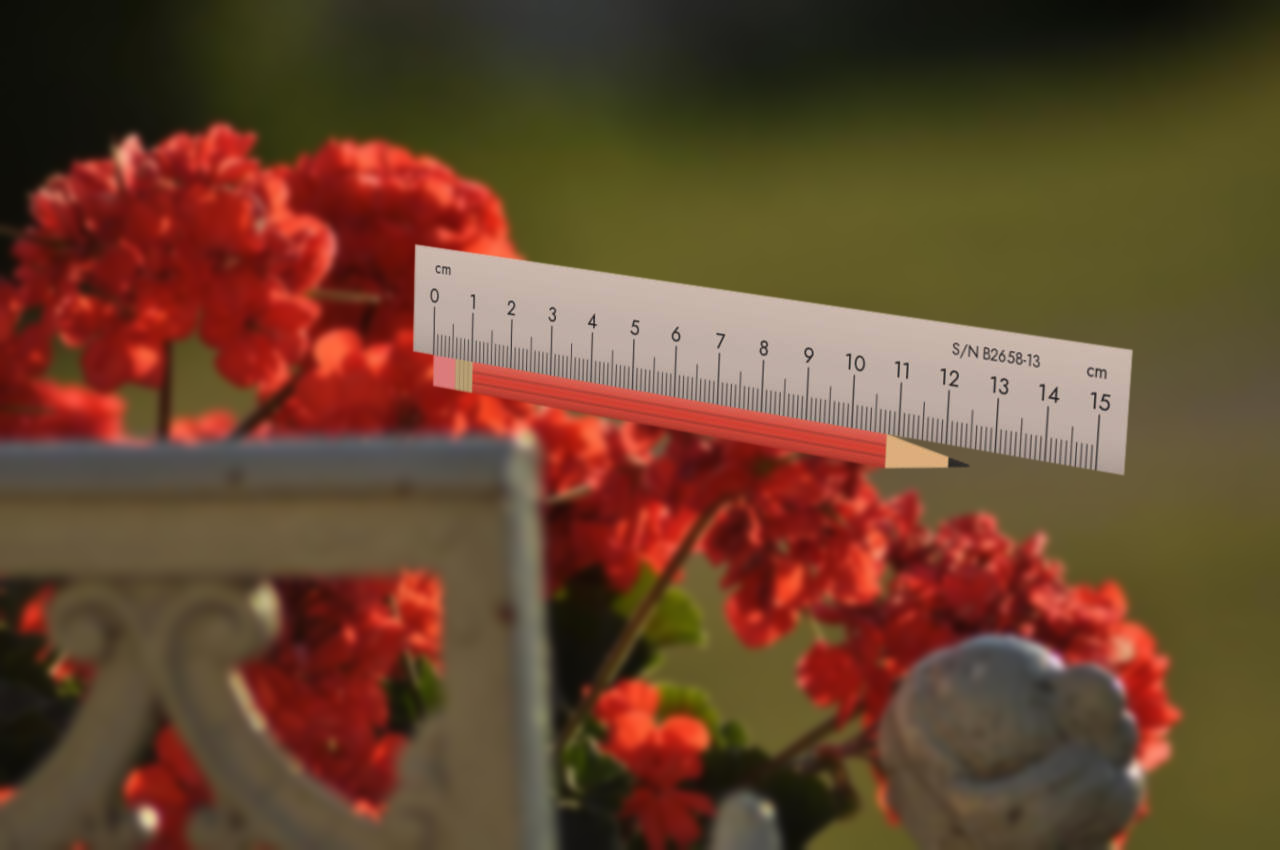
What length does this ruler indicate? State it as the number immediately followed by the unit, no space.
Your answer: 12.5cm
